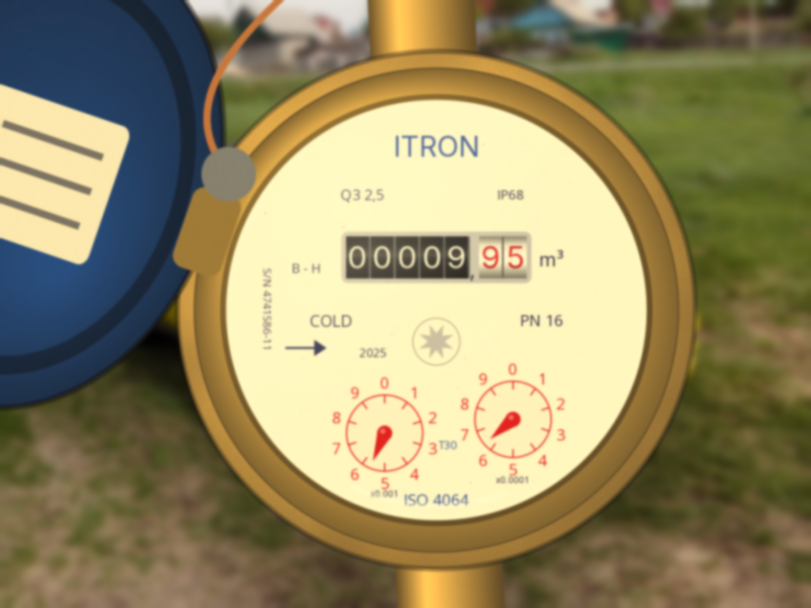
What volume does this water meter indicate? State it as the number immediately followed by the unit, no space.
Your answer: 9.9556m³
